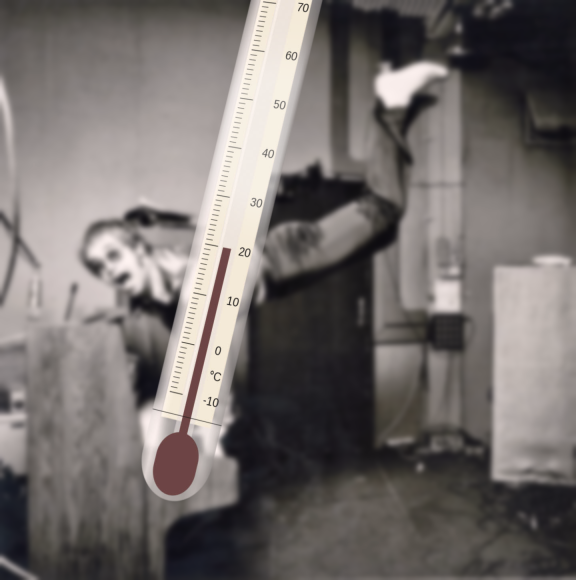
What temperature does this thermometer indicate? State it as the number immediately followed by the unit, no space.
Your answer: 20°C
